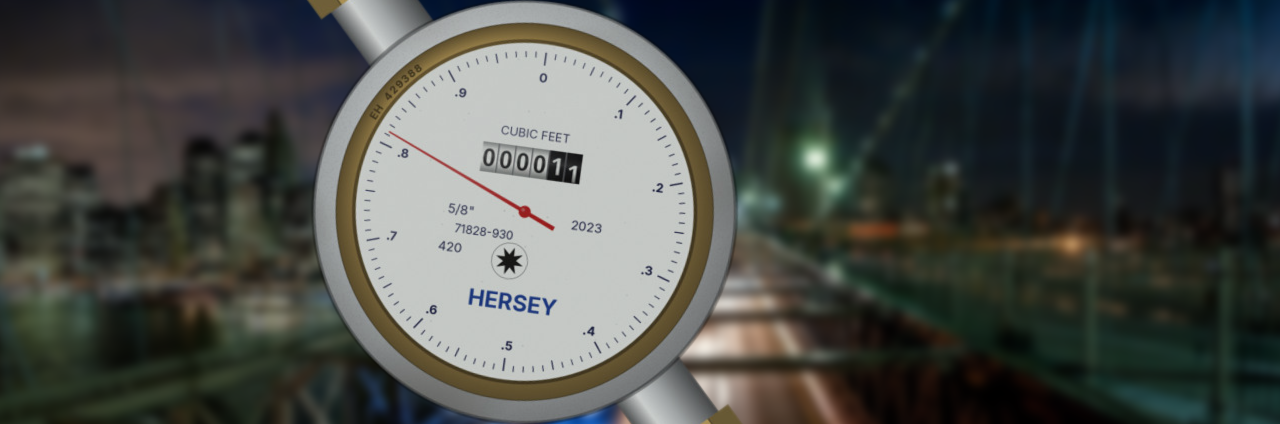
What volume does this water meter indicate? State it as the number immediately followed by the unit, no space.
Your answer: 10.81ft³
